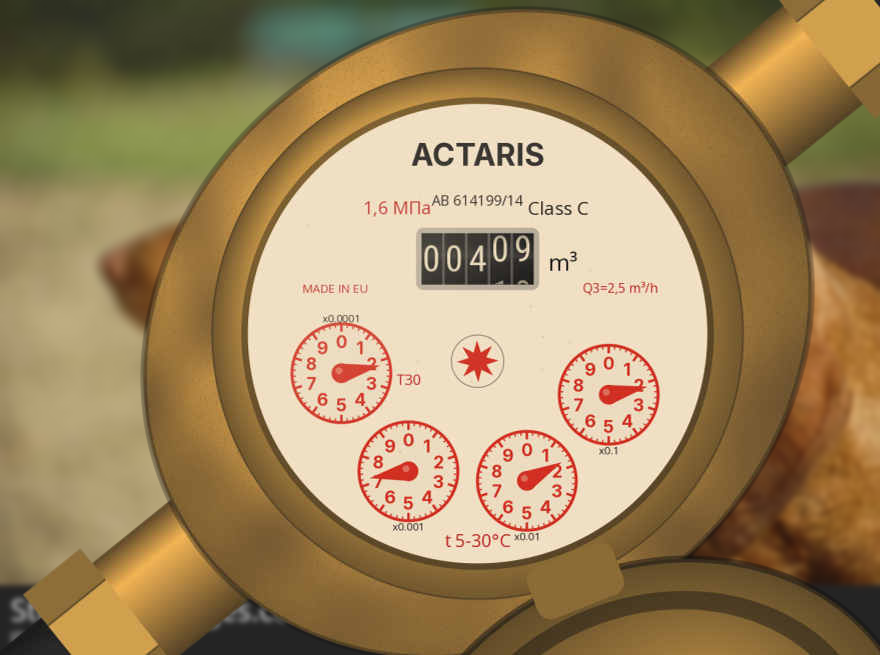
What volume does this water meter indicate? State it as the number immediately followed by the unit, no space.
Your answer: 409.2172m³
